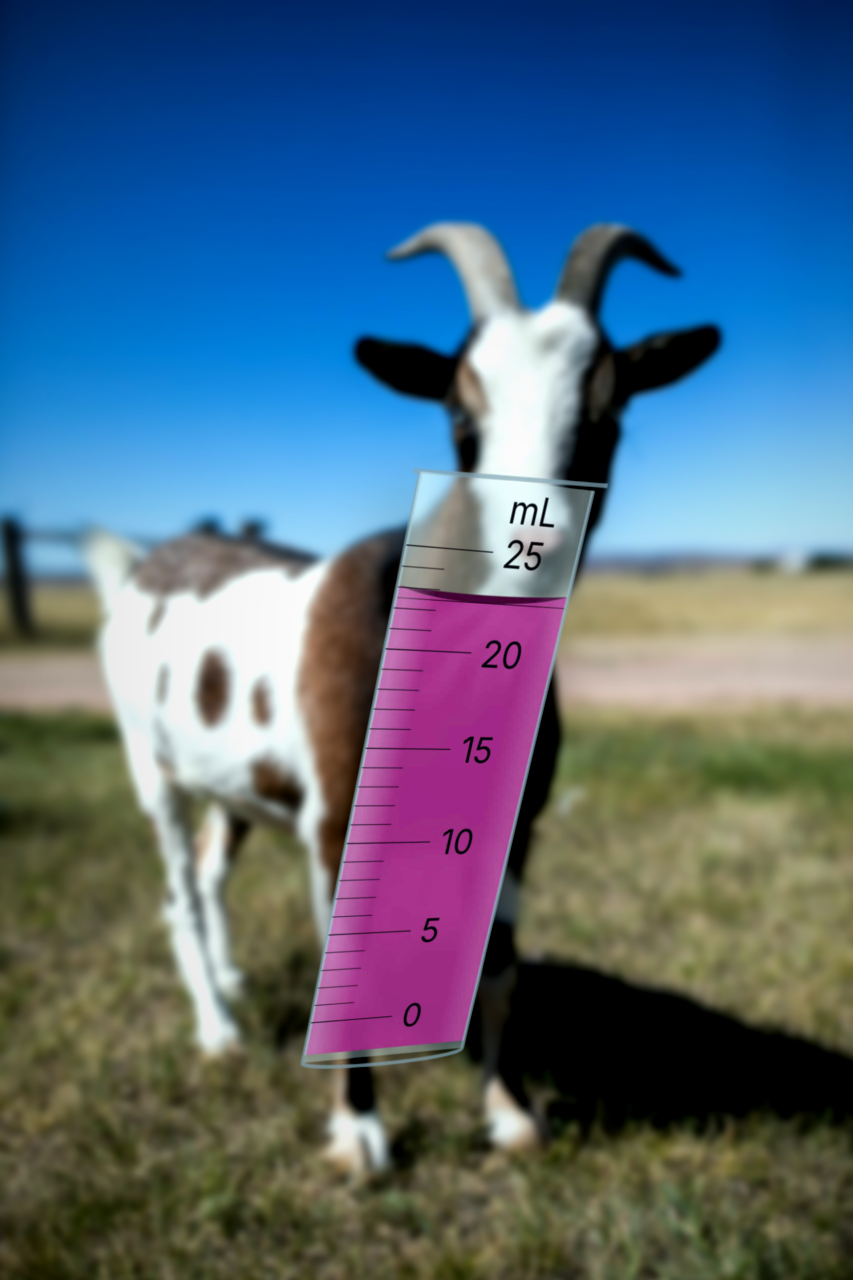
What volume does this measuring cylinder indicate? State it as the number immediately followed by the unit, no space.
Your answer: 22.5mL
